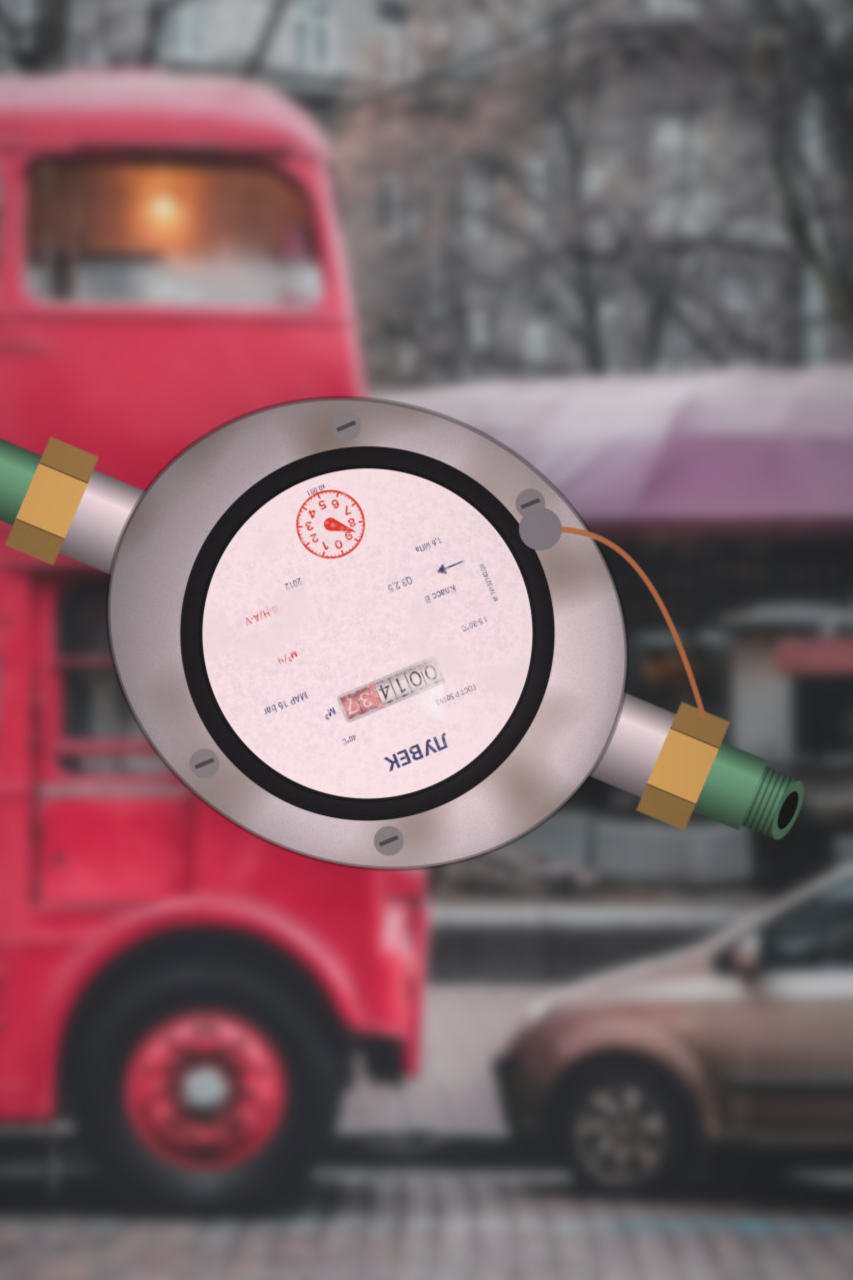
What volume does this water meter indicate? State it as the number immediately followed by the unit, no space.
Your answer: 14.378m³
